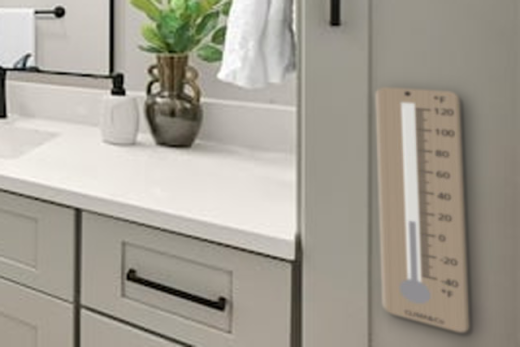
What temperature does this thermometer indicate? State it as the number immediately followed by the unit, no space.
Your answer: 10°F
